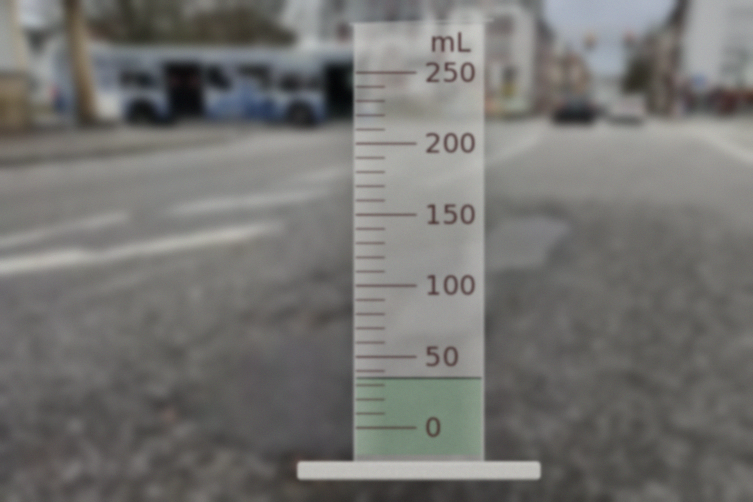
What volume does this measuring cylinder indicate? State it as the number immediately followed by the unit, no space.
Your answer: 35mL
